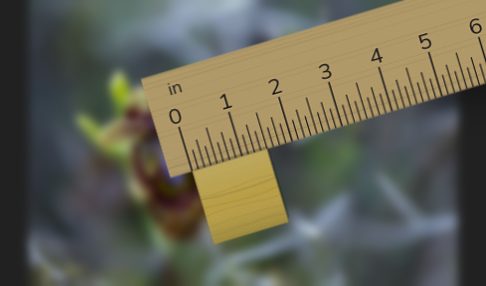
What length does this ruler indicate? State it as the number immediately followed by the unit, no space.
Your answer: 1.5in
